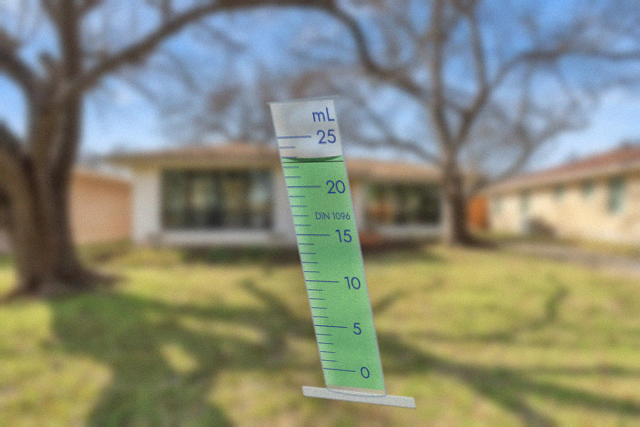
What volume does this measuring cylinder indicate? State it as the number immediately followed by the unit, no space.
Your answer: 22.5mL
